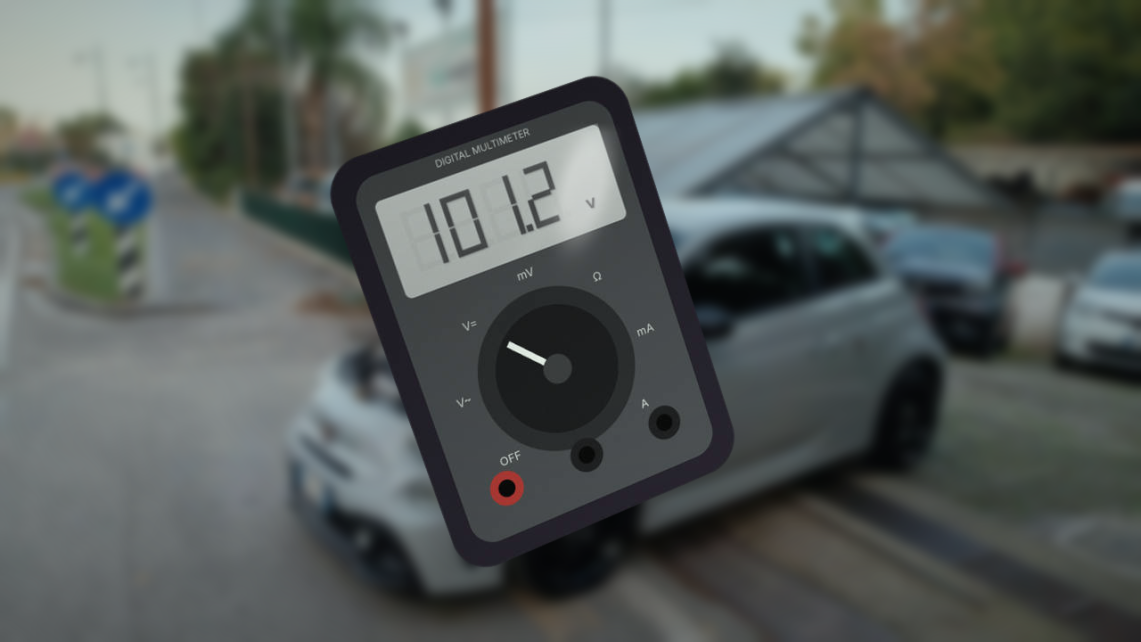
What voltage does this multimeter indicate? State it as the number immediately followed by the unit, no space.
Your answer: 101.2V
